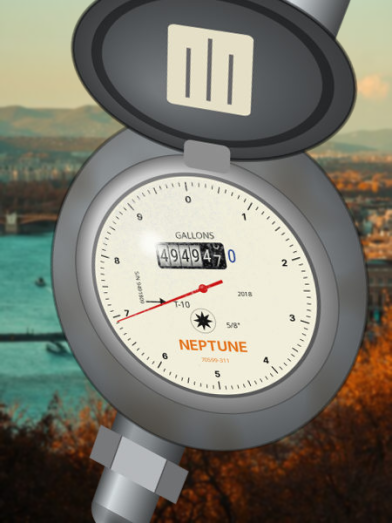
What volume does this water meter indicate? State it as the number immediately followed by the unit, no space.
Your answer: 4949466.9gal
